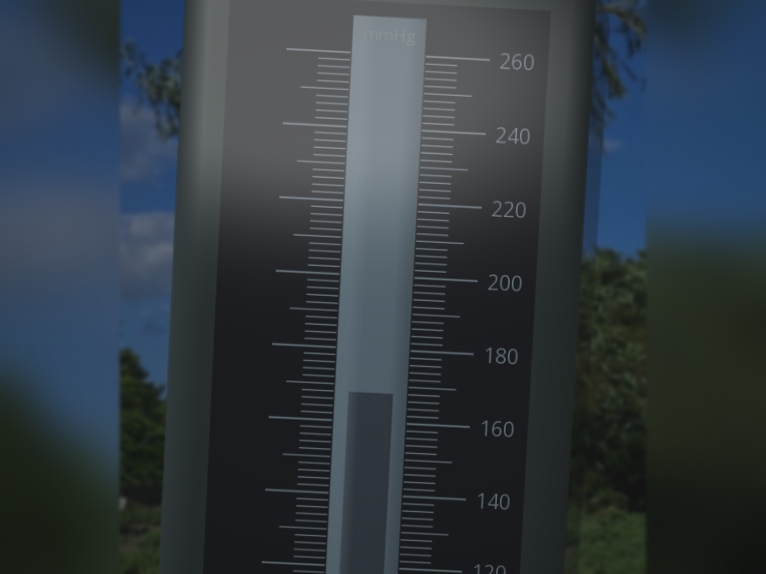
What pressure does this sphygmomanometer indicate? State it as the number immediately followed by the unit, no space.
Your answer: 168mmHg
